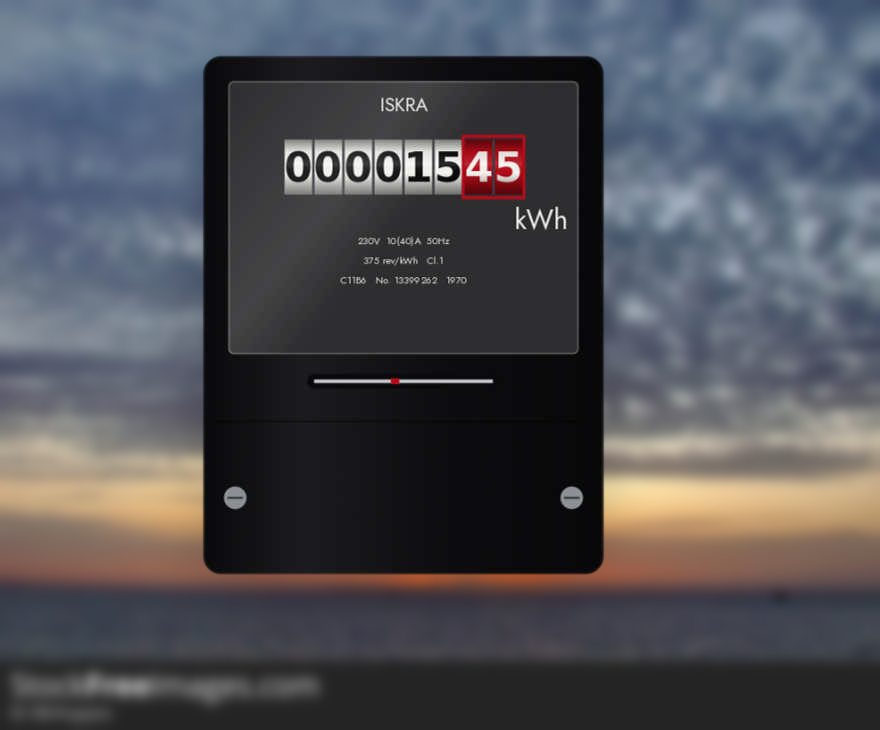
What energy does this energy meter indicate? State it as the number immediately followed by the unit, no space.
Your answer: 15.45kWh
